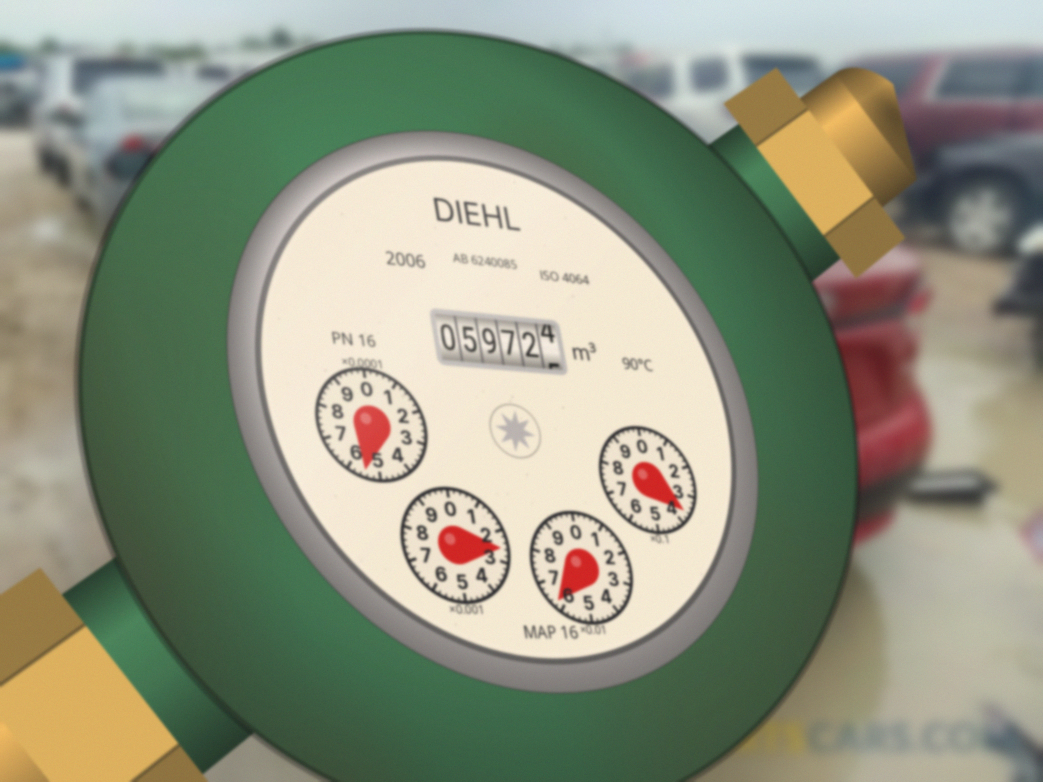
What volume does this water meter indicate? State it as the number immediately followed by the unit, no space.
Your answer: 59724.3625m³
